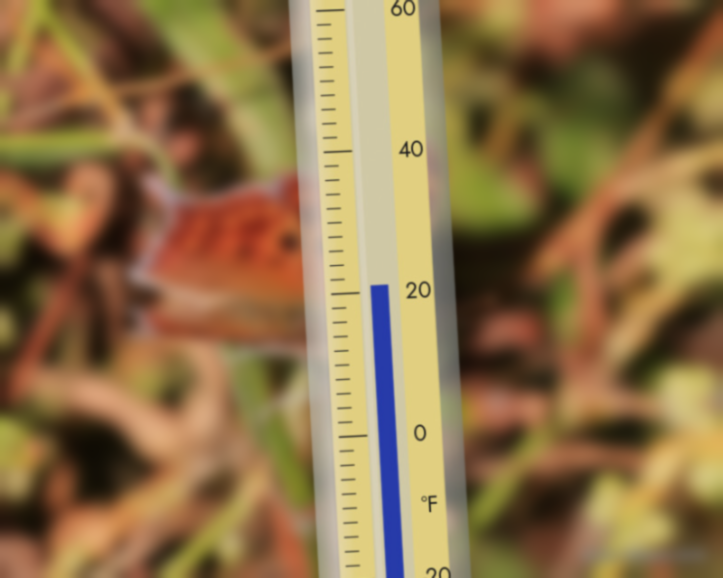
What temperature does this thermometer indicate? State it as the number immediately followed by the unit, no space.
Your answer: 21°F
